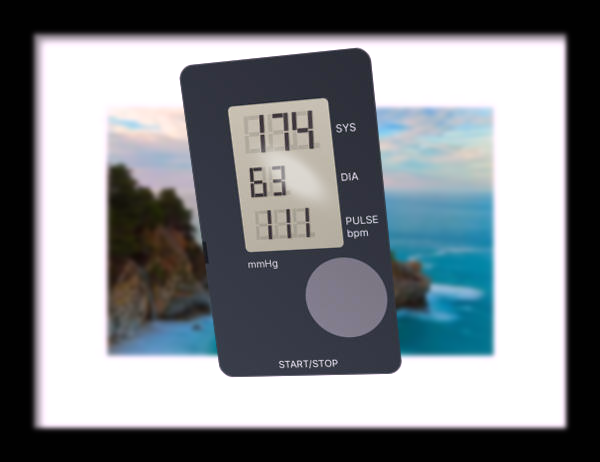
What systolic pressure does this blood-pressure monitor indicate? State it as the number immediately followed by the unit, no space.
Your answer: 174mmHg
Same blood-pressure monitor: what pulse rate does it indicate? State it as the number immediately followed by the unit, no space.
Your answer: 111bpm
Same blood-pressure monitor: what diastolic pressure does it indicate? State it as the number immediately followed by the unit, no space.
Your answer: 63mmHg
